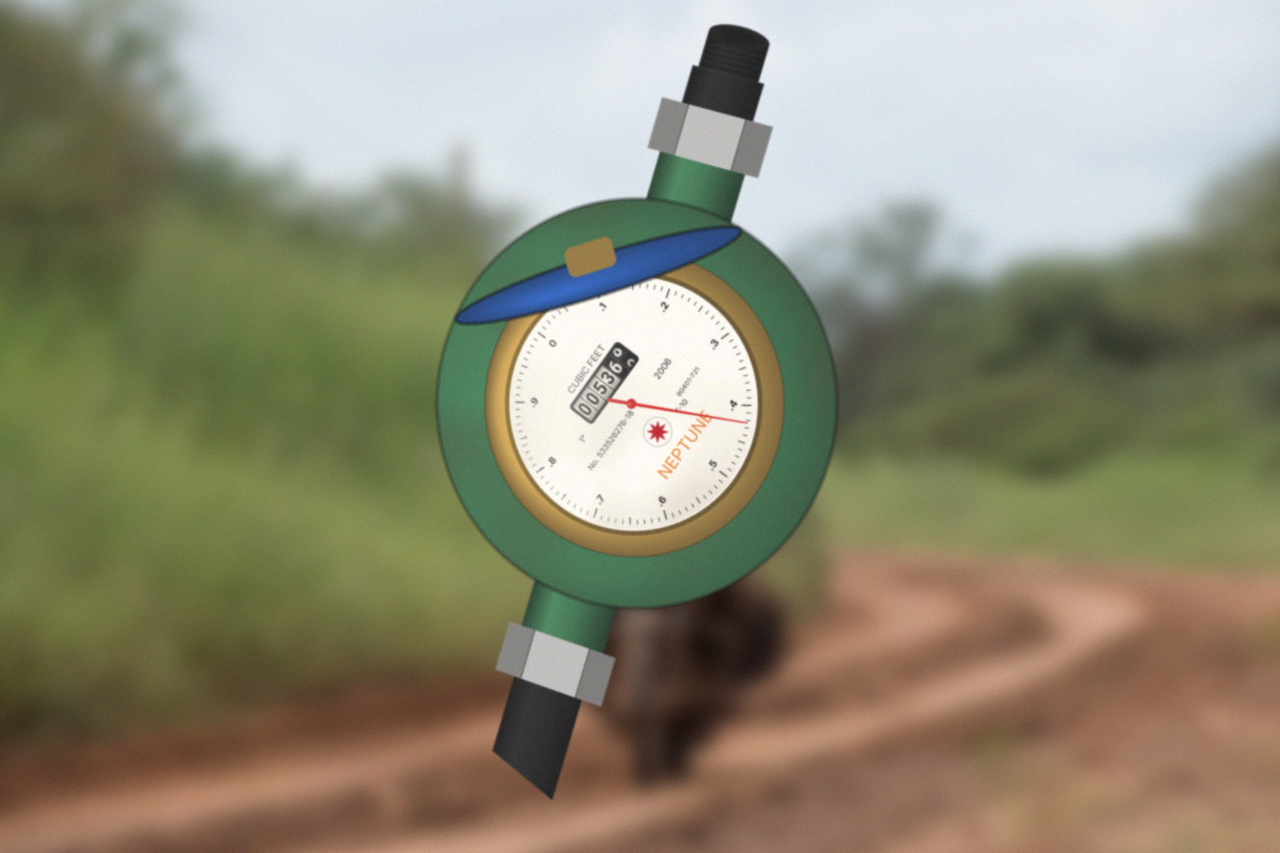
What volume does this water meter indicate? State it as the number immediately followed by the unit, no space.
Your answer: 5368.42ft³
